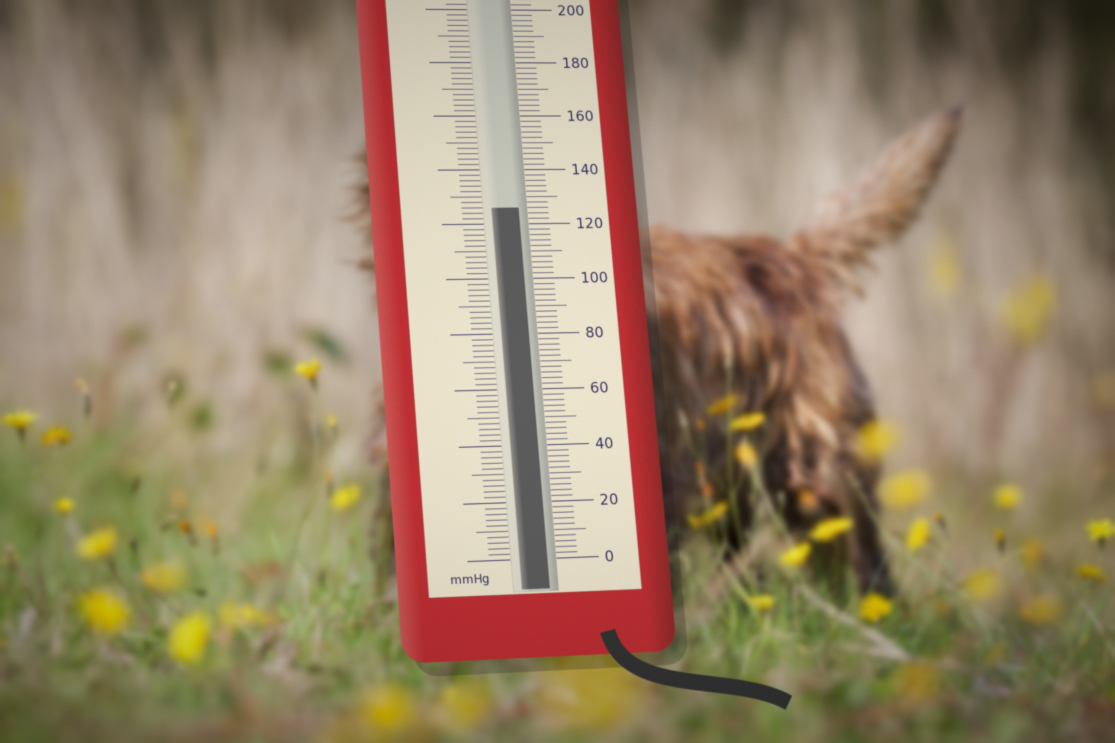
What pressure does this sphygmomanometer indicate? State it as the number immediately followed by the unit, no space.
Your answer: 126mmHg
